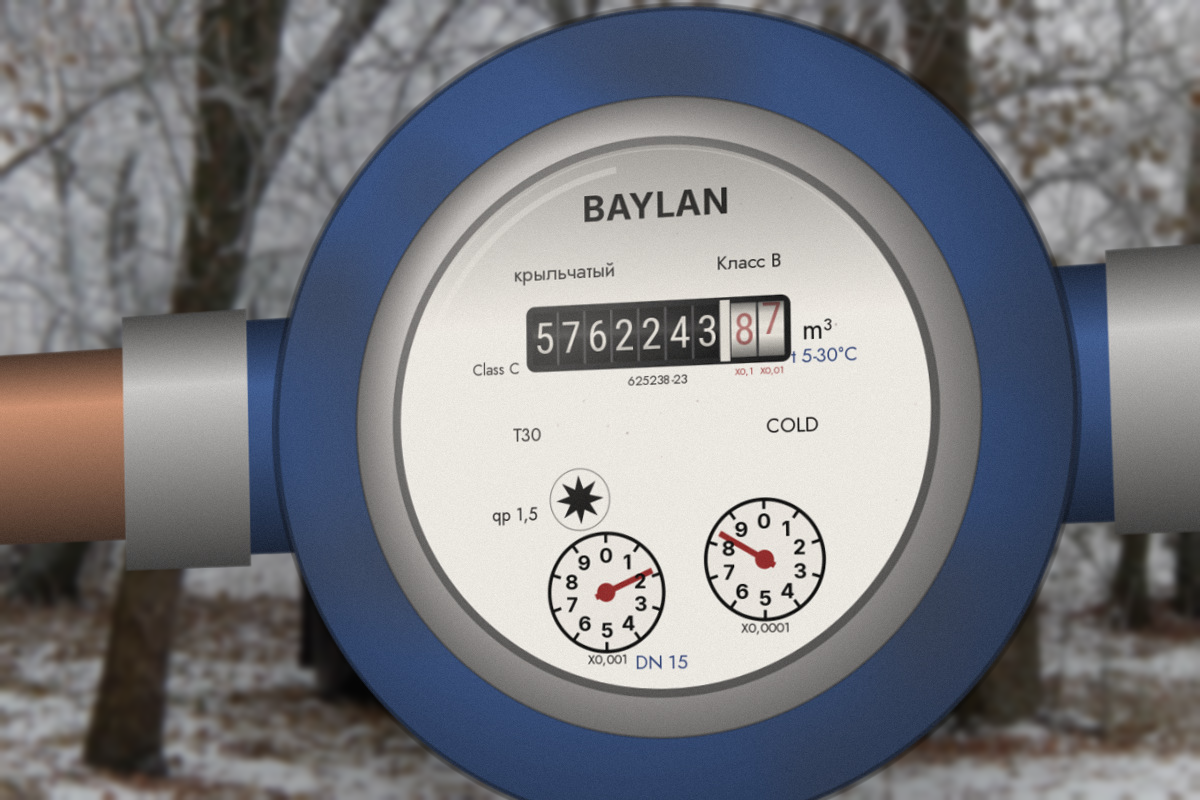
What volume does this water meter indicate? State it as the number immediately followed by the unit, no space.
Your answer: 5762243.8718m³
